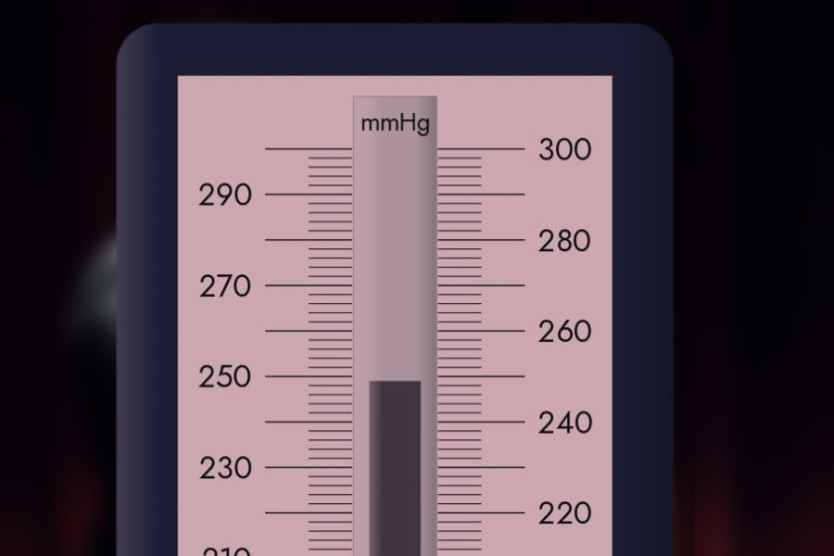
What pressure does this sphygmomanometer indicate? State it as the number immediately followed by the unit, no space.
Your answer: 249mmHg
